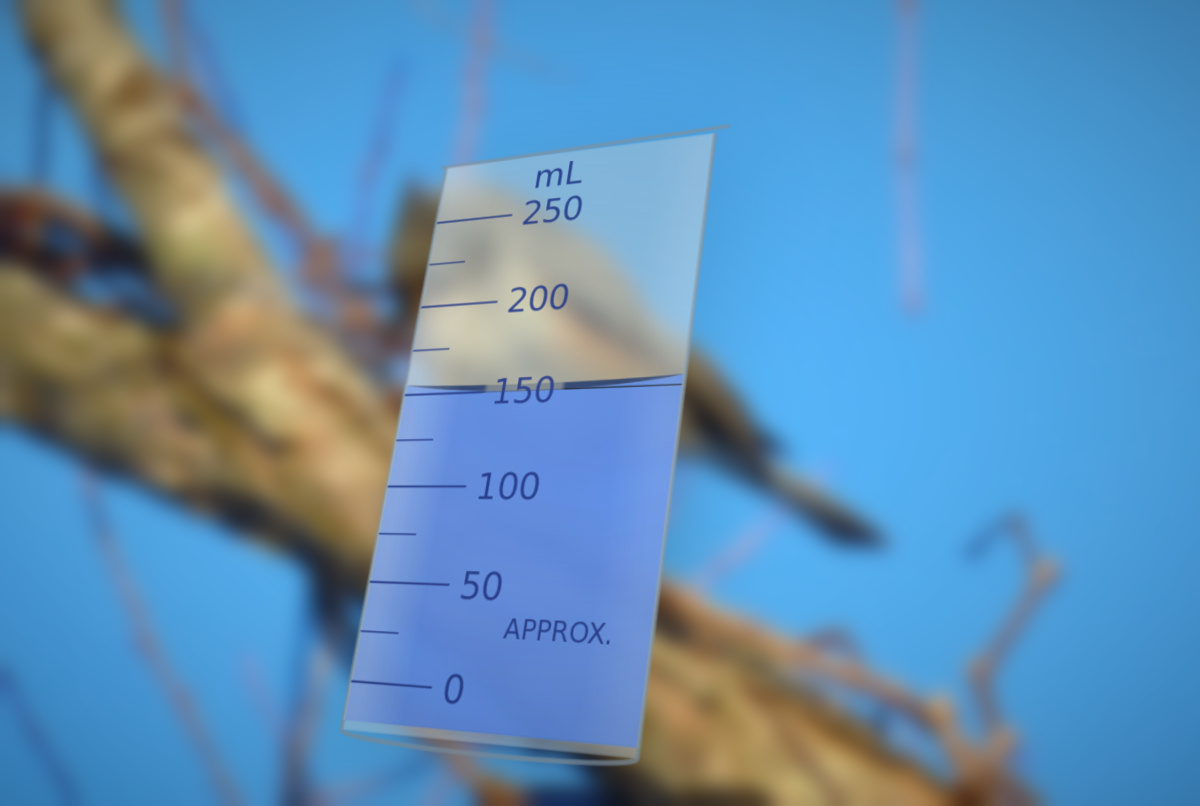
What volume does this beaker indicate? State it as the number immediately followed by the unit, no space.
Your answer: 150mL
